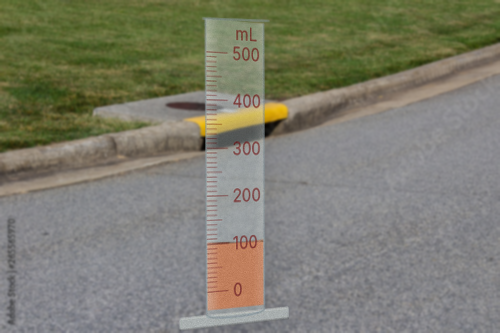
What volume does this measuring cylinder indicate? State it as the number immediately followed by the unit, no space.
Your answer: 100mL
